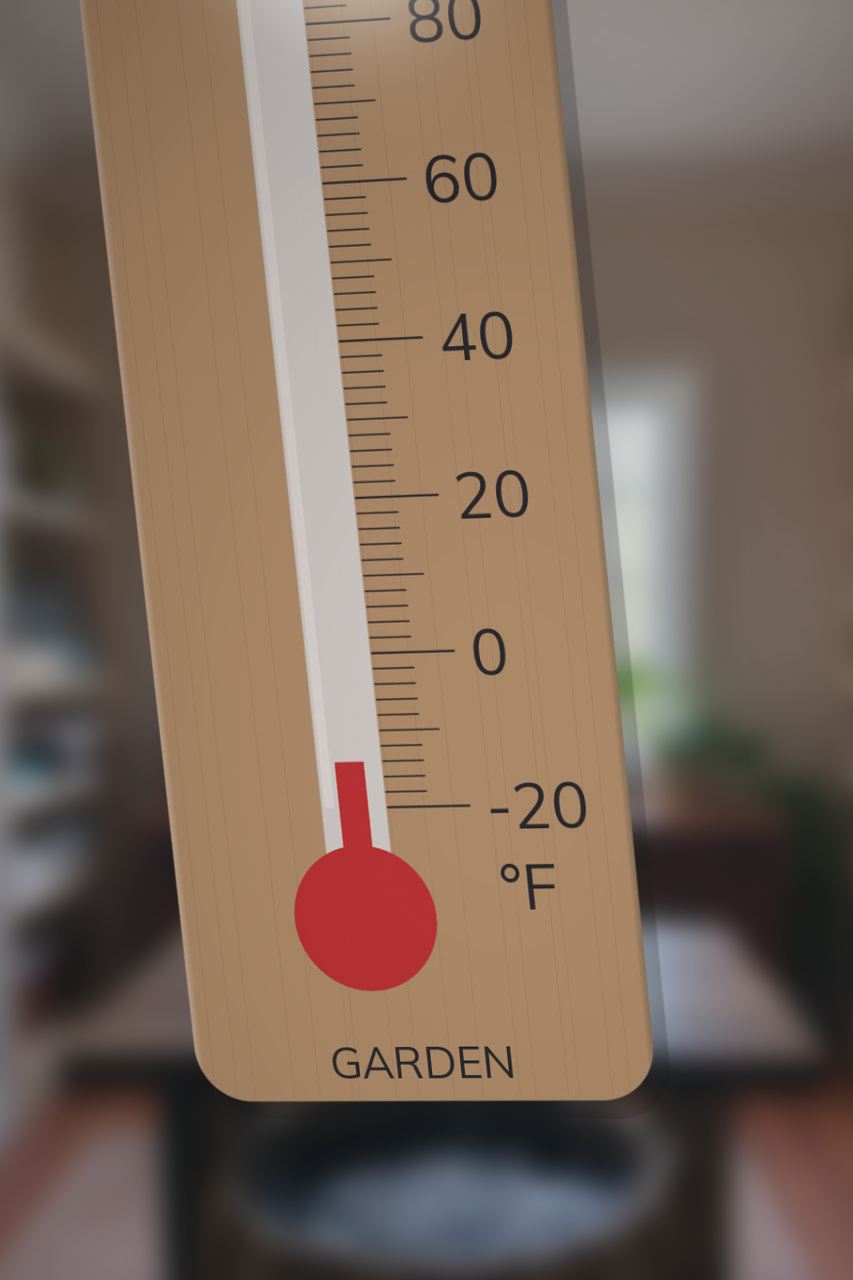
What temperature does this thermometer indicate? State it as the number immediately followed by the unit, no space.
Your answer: -14°F
